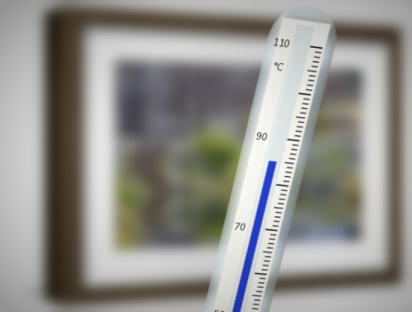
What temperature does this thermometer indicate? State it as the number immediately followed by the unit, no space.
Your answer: 85°C
